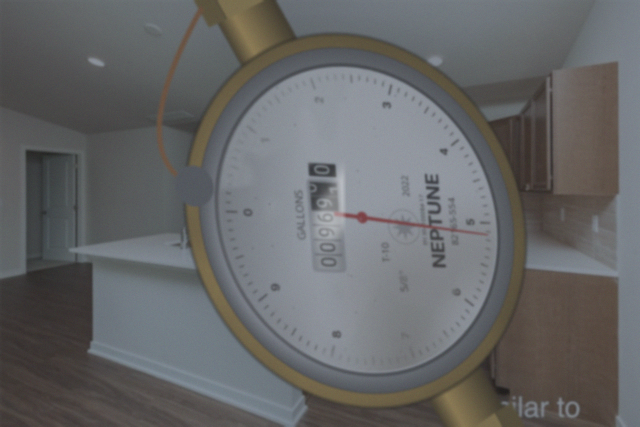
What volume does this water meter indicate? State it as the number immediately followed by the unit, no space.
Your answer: 96905.1gal
